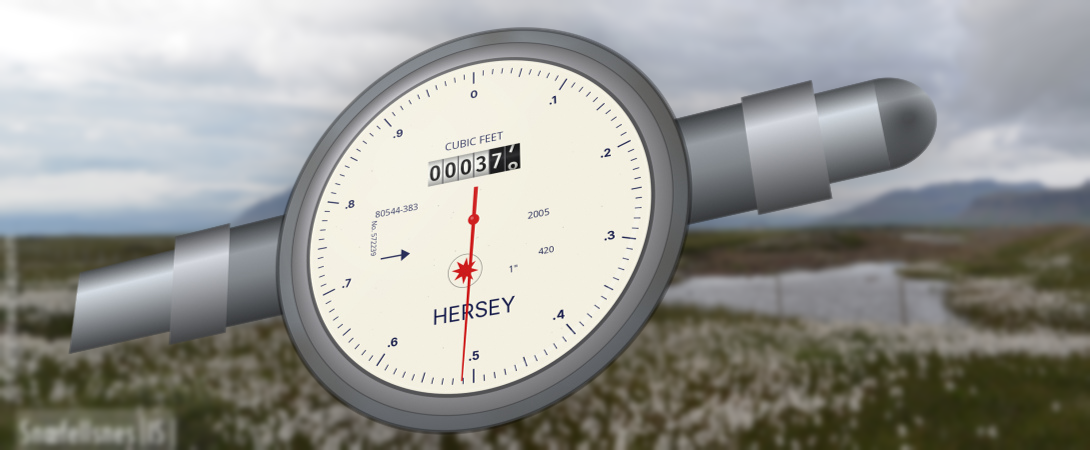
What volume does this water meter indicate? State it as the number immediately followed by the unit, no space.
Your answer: 377.51ft³
